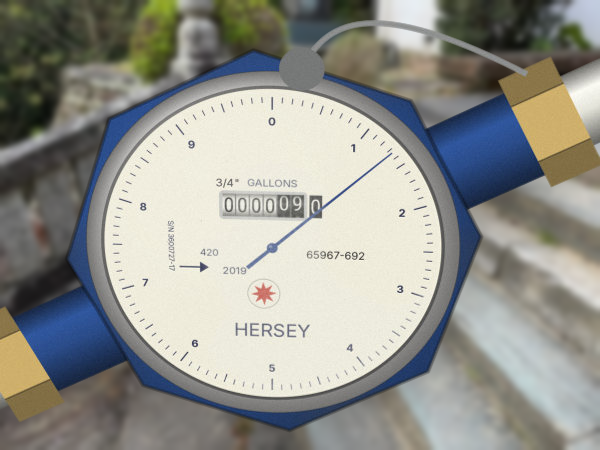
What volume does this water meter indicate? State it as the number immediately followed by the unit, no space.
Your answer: 91.3gal
